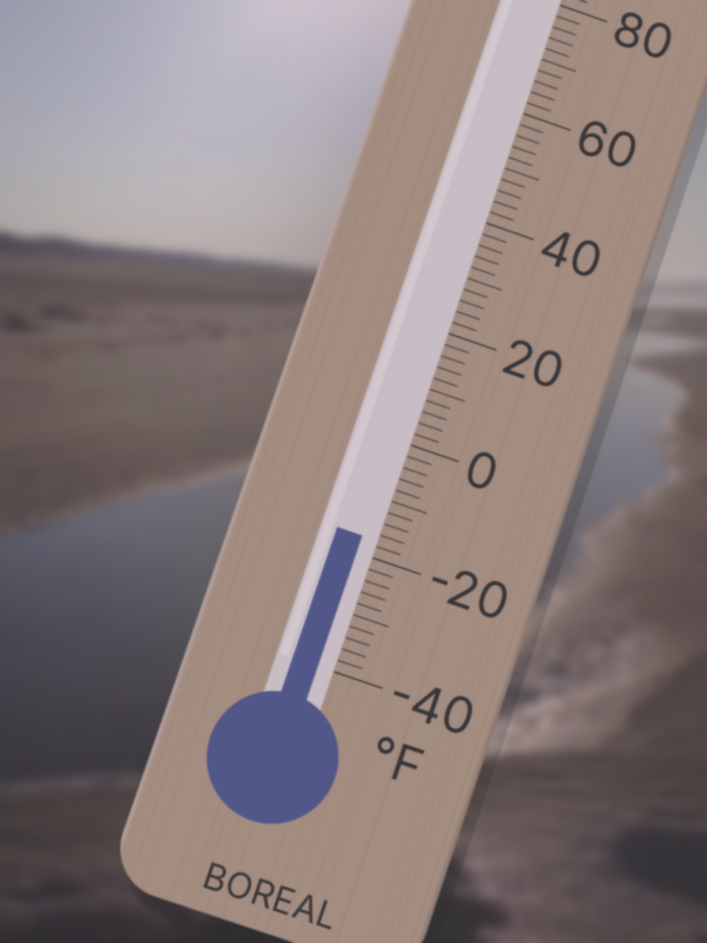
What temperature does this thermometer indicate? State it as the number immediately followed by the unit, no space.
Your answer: -17°F
